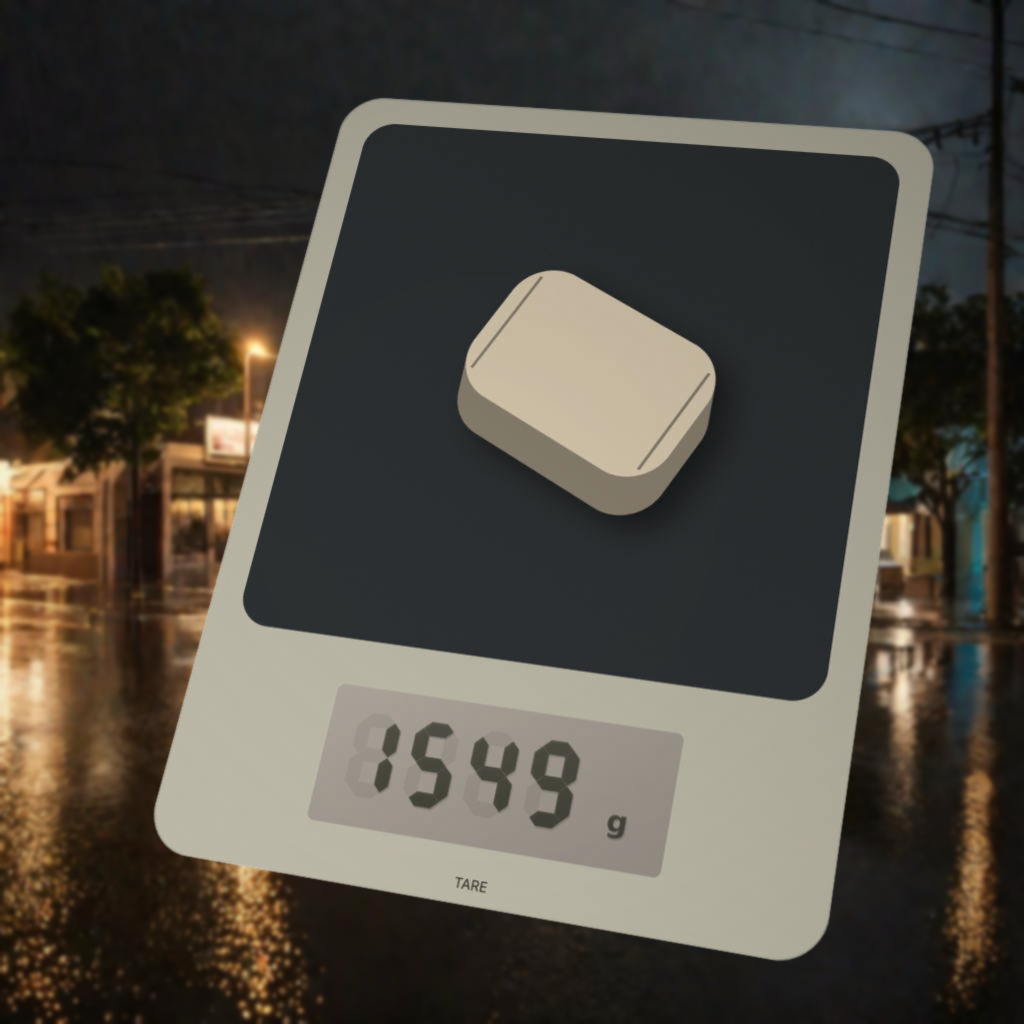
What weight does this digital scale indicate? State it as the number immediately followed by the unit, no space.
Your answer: 1549g
